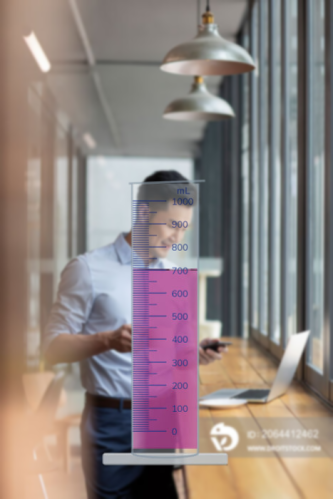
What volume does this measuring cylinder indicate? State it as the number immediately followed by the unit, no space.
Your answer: 700mL
